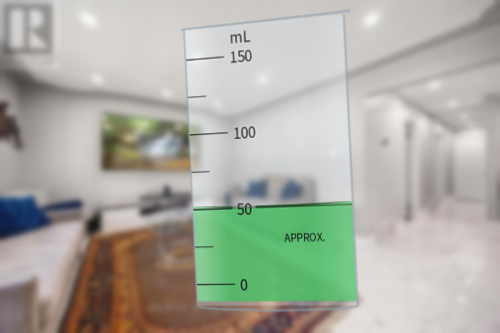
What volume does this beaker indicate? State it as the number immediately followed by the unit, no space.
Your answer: 50mL
